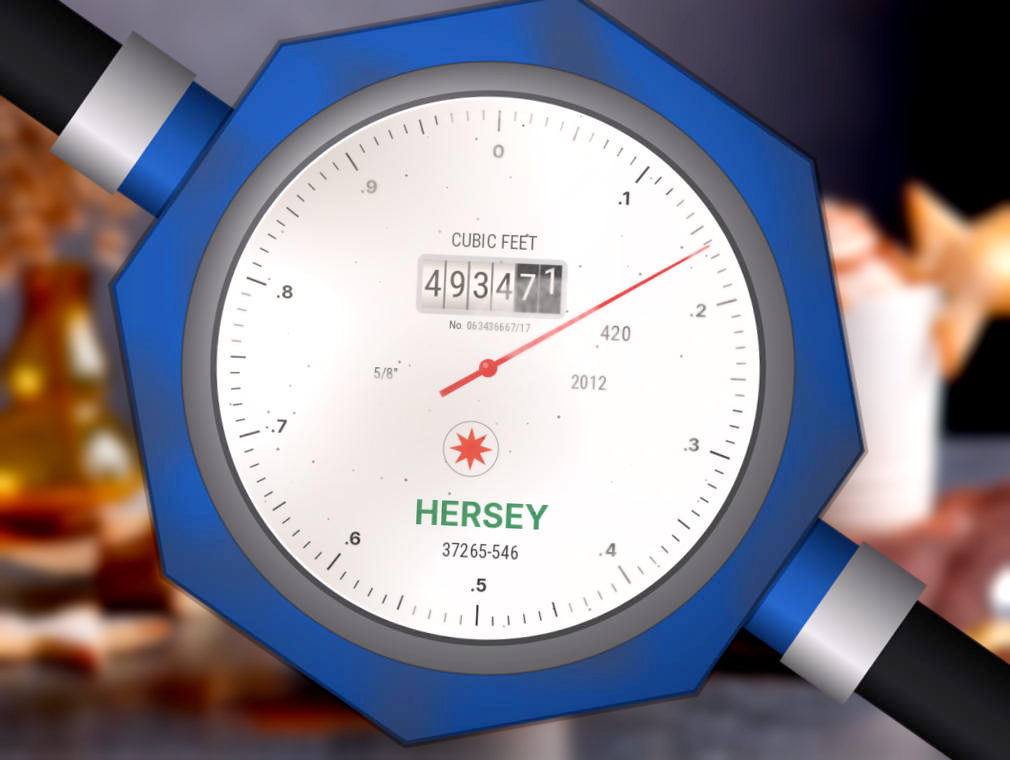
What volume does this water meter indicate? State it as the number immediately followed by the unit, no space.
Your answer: 493471.16ft³
